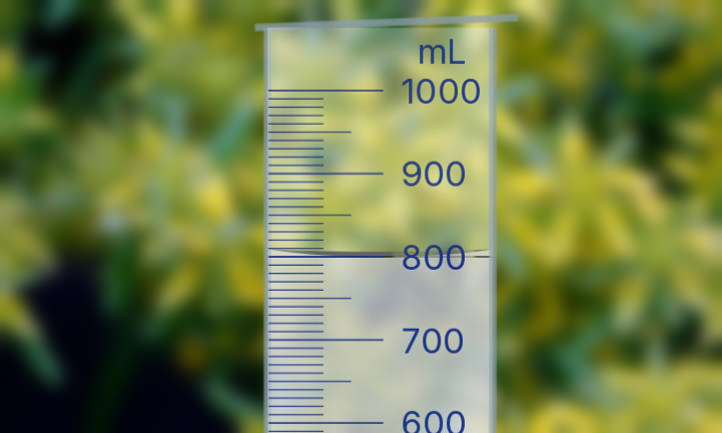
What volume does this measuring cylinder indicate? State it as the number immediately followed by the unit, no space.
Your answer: 800mL
